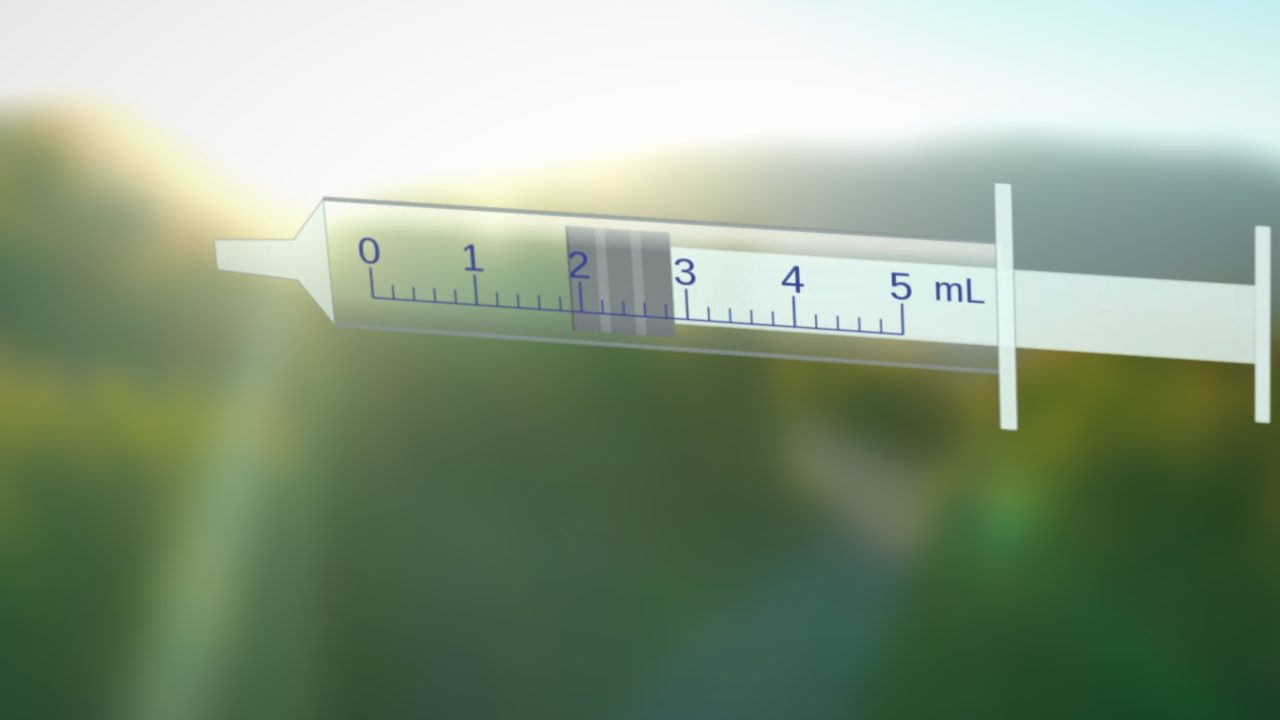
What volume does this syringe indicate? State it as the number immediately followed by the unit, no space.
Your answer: 1.9mL
